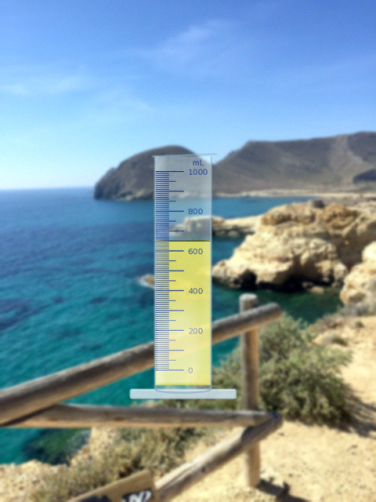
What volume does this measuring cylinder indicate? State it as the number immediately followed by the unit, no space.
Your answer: 650mL
